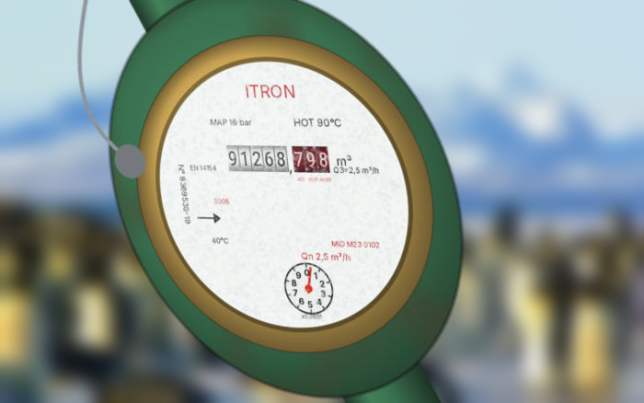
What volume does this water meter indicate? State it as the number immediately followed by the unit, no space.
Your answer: 91268.7980m³
